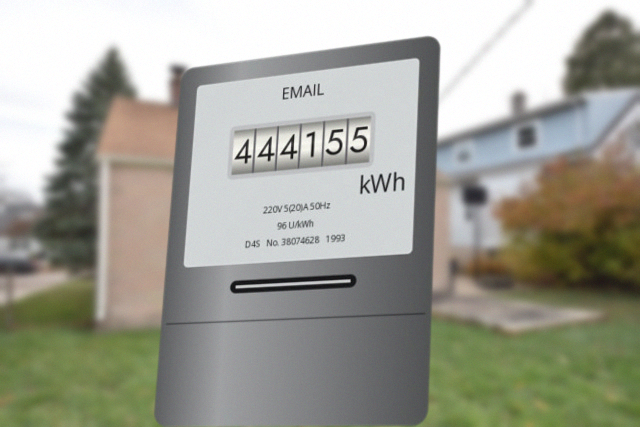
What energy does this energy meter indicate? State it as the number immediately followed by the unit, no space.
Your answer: 444155kWh
